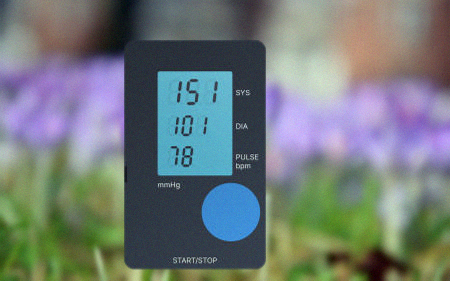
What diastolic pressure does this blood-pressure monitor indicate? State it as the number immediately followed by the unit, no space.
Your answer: 101mmHg
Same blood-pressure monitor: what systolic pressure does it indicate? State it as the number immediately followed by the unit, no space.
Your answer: 151mmHg
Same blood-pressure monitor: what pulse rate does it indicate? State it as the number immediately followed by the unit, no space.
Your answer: 78bpm
